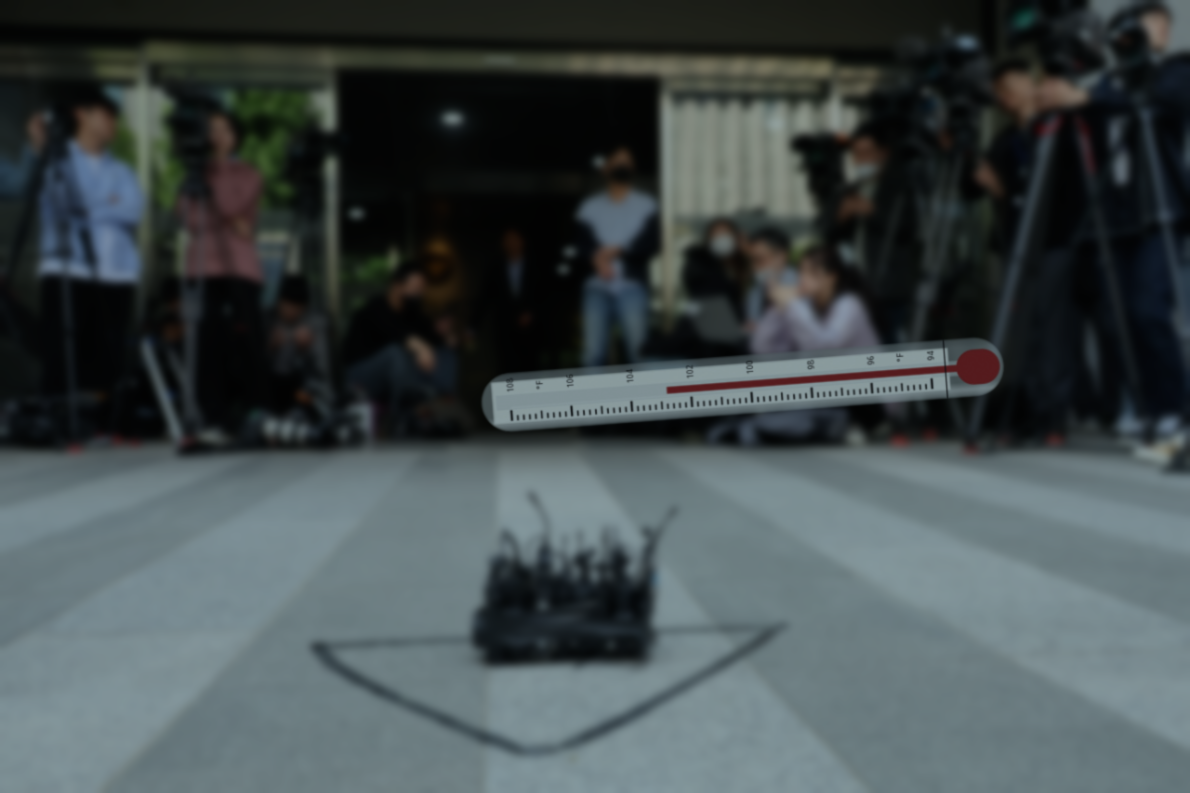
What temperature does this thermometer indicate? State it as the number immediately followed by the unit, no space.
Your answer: 102.8°F
